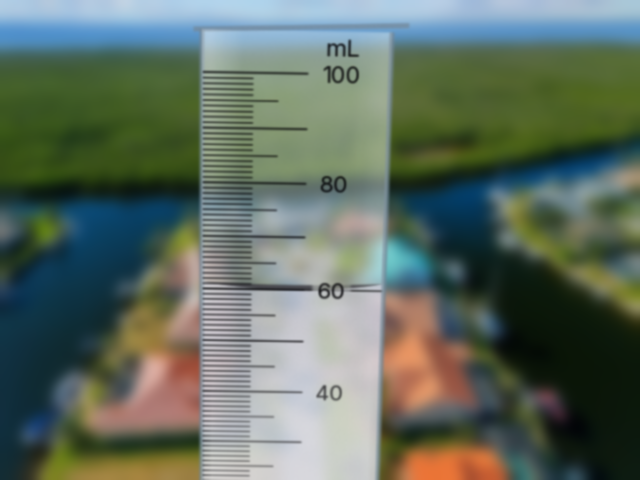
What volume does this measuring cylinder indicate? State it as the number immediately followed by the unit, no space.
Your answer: 60mL
